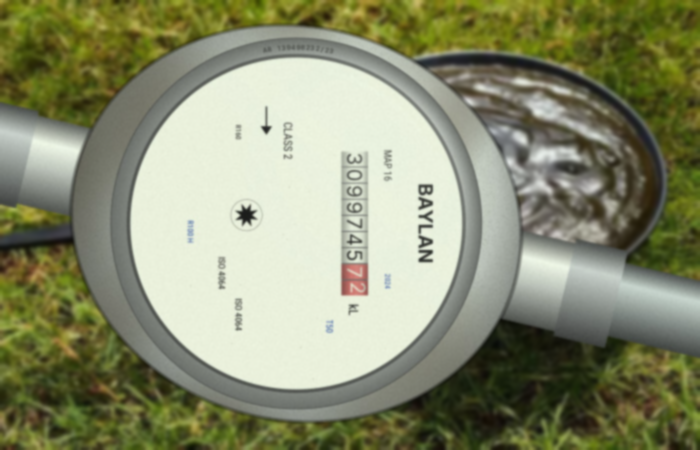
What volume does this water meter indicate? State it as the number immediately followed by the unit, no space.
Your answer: 3099745.72kL
